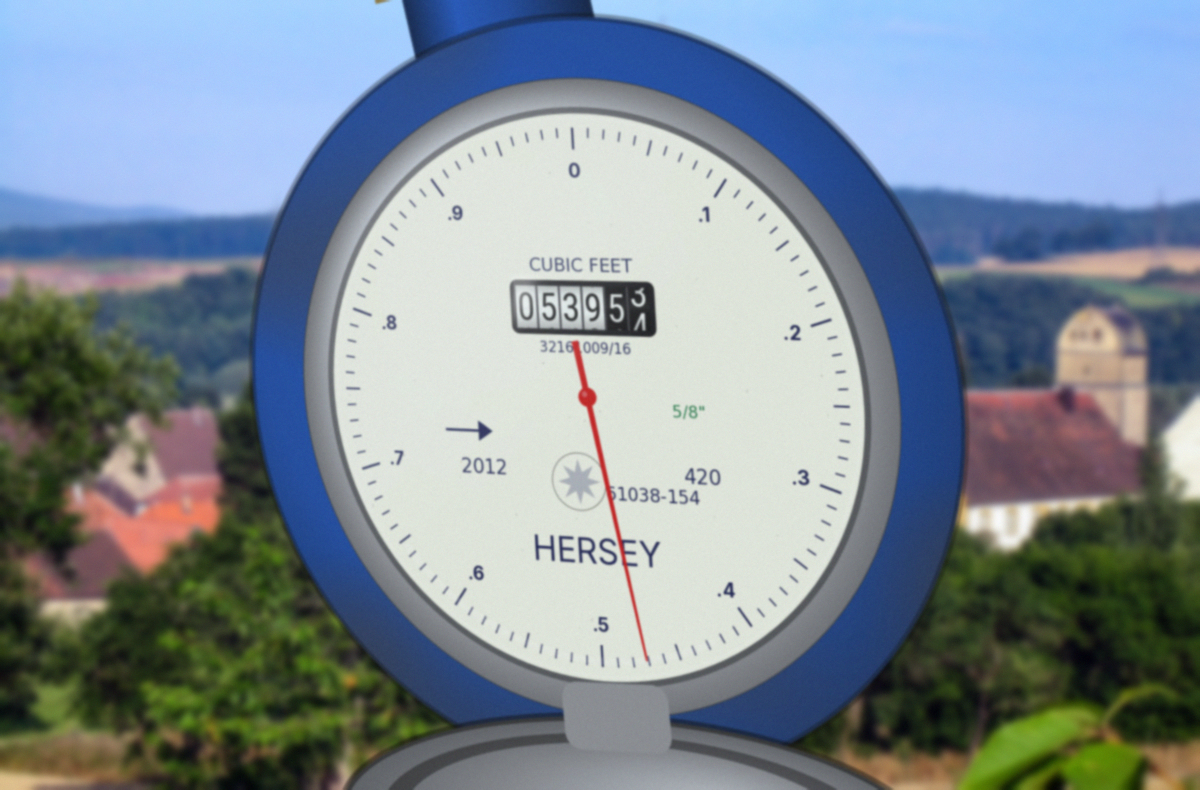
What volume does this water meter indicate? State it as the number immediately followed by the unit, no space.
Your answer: 53953.47ft³
